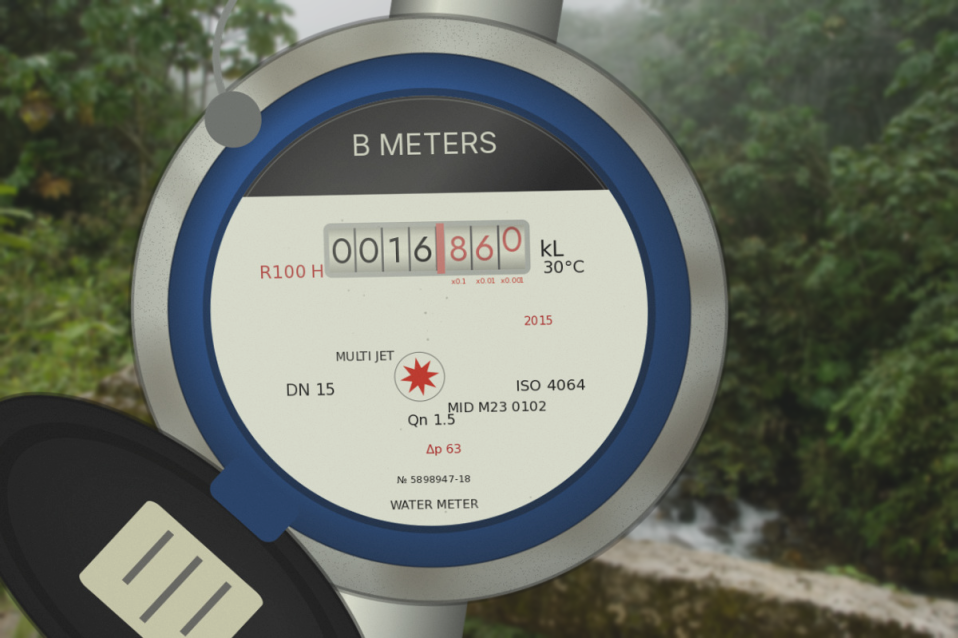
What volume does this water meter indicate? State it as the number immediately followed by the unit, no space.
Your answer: 16.860kL
